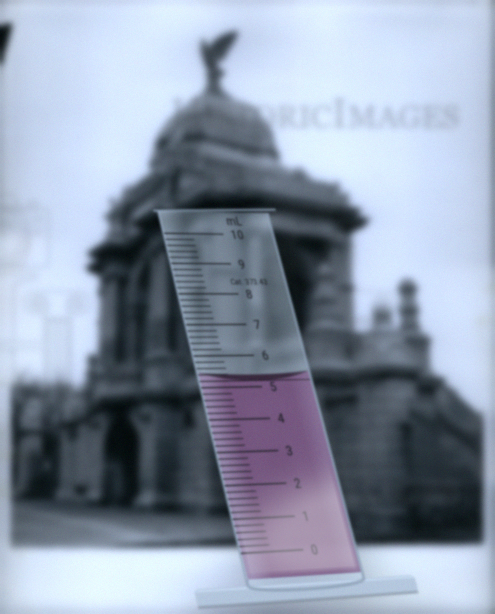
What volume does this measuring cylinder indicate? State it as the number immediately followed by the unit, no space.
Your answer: 5.2mL
